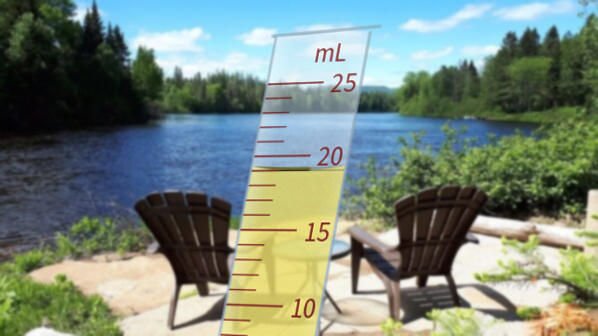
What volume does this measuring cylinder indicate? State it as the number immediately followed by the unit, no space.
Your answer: 19mL
